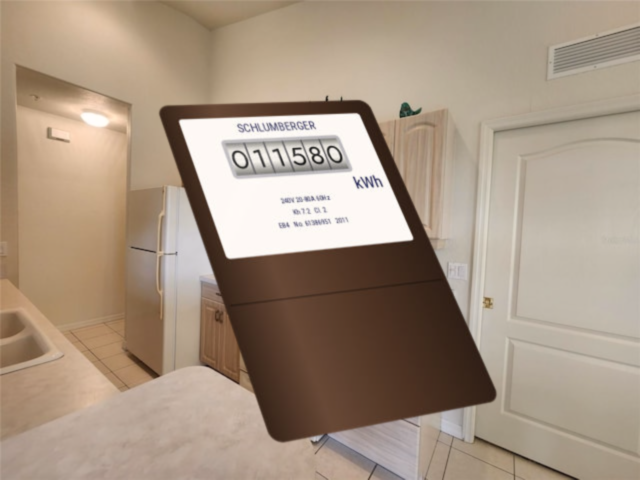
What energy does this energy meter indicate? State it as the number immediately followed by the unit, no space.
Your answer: 11580kWh
